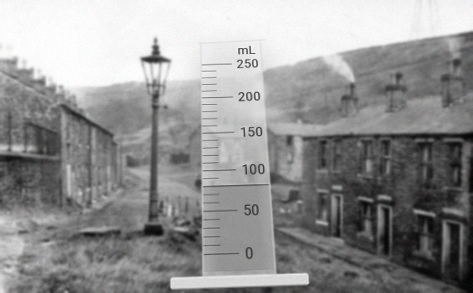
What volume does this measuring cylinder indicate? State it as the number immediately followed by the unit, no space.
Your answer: 80mL
